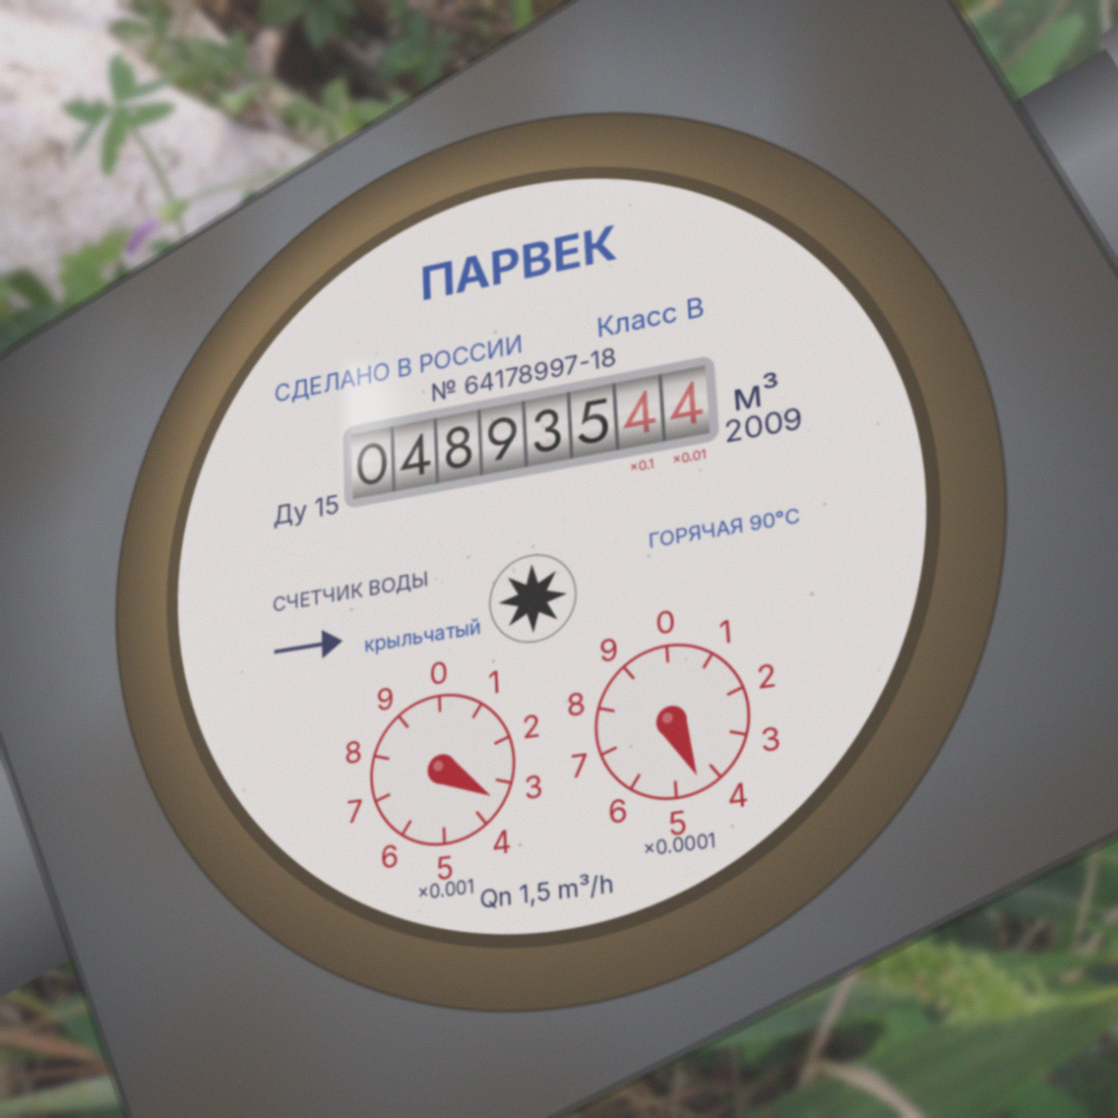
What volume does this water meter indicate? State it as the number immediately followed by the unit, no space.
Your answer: 48935.4434m³
